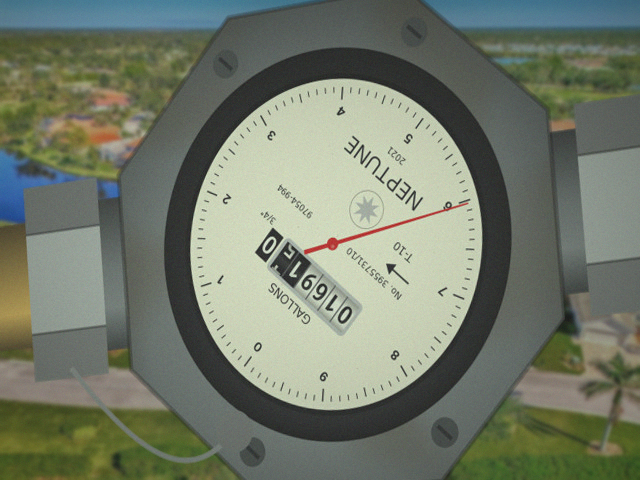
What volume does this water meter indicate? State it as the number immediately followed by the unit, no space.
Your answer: 169146.0gal
